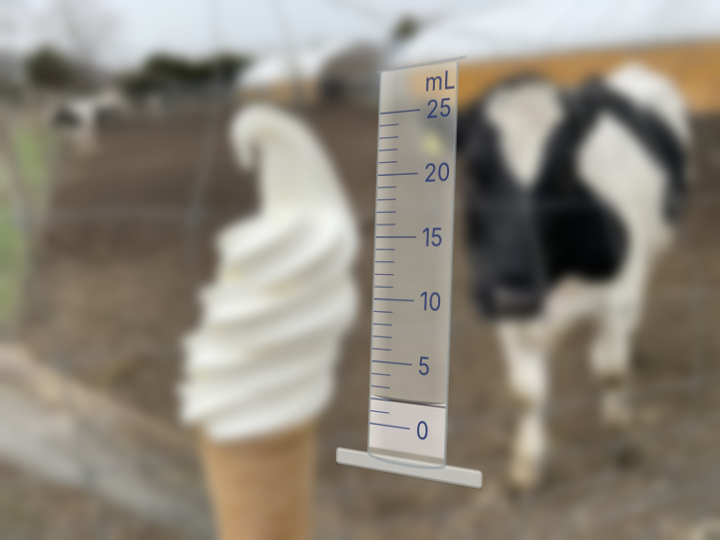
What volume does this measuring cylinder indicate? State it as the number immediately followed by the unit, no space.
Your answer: 2mL
